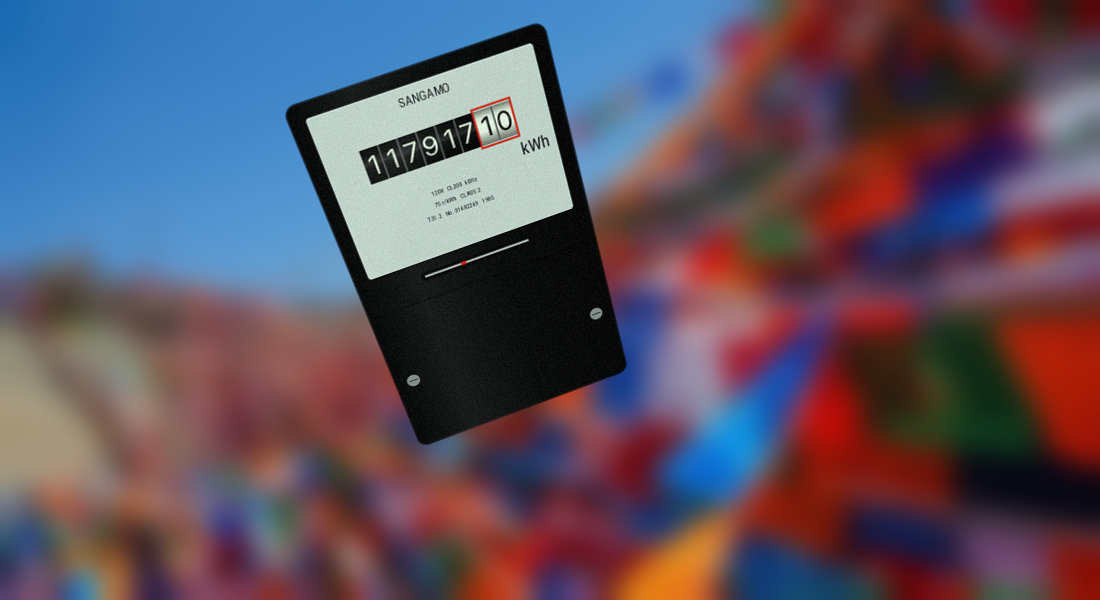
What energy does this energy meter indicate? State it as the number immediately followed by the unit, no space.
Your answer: 117917.10kWh
